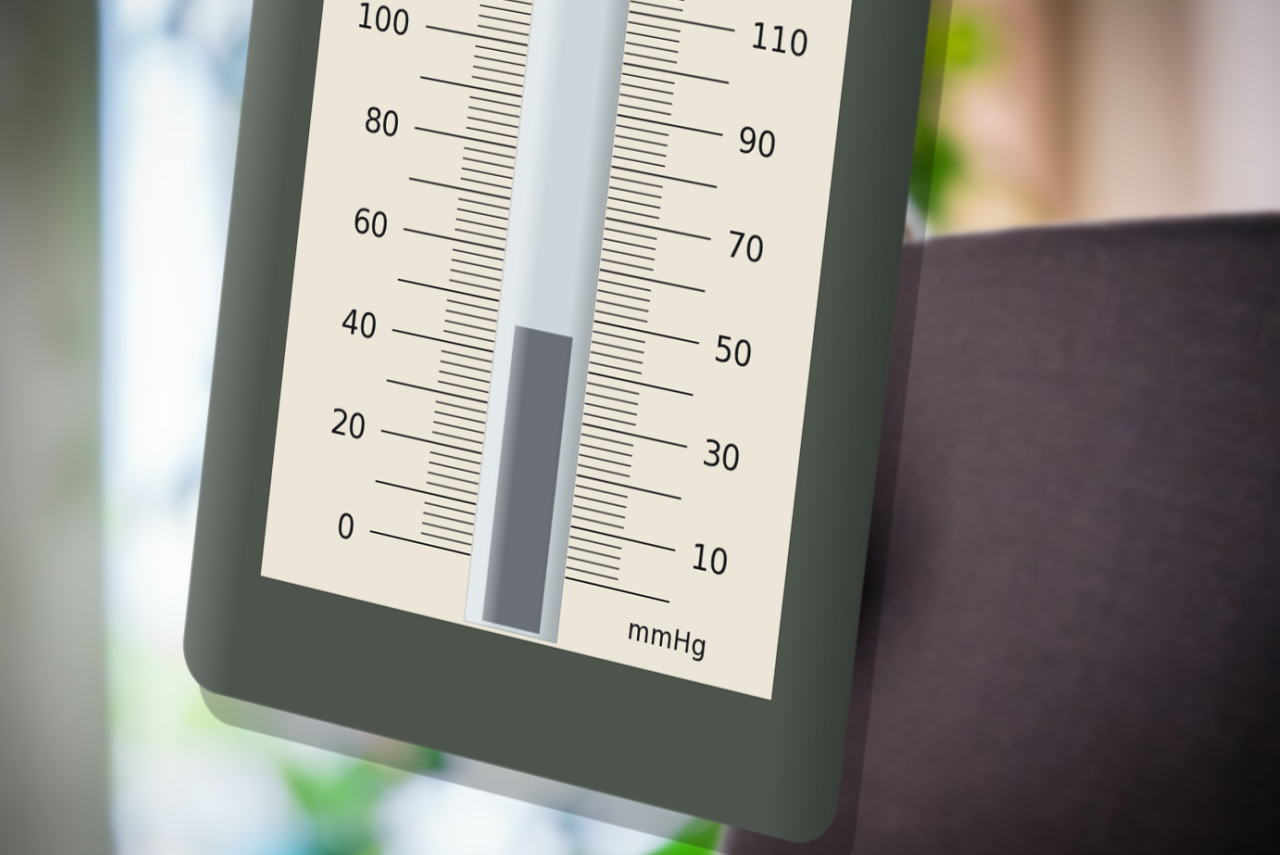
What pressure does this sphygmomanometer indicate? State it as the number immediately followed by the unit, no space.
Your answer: 46mmHg
